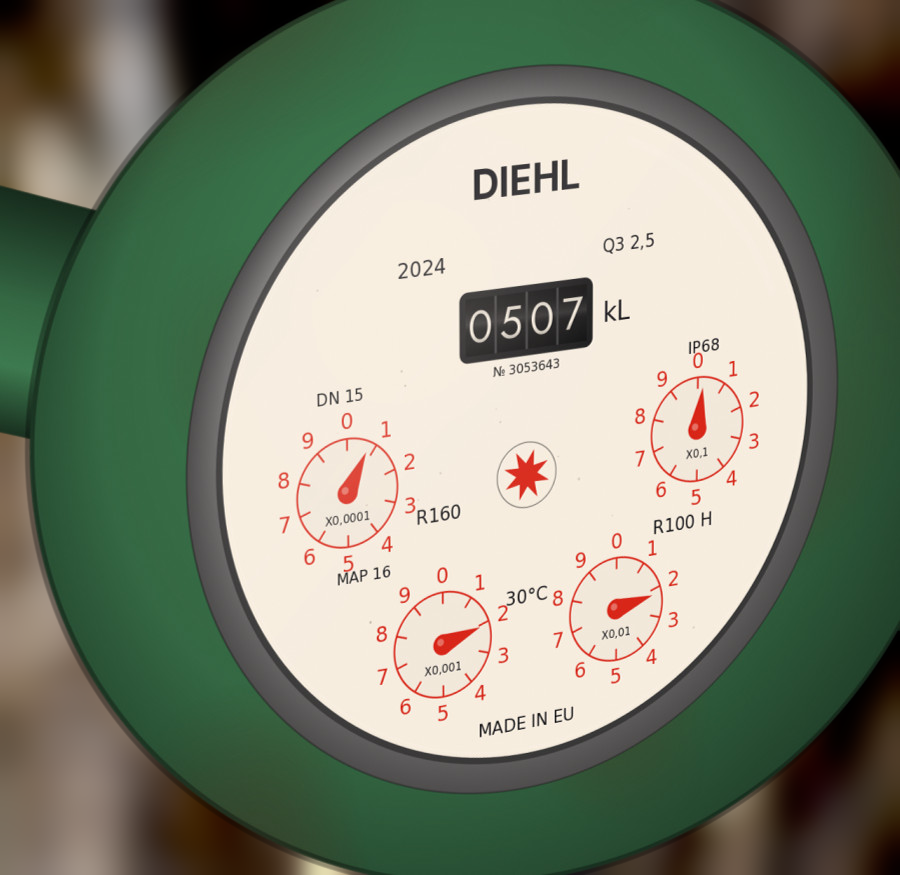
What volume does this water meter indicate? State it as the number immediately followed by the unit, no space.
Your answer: 507.0220kL
